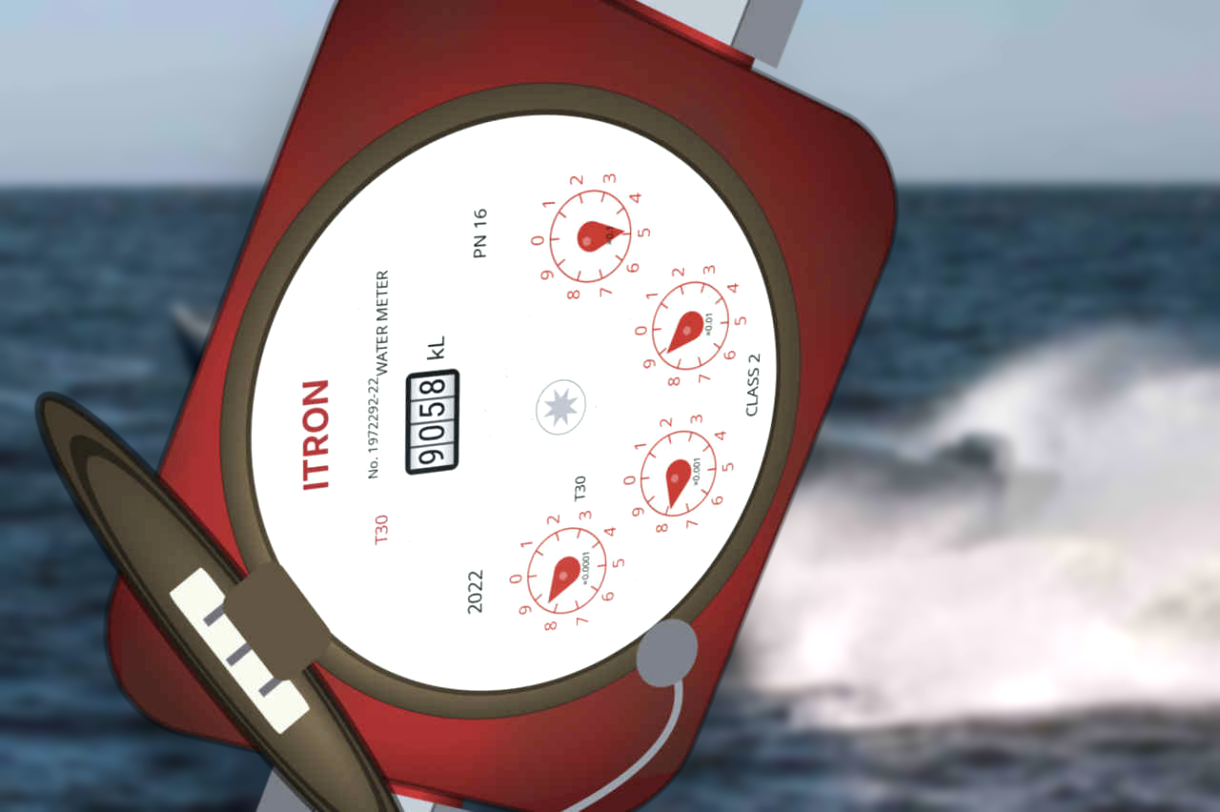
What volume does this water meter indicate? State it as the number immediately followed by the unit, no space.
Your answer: 9058.4878kL
